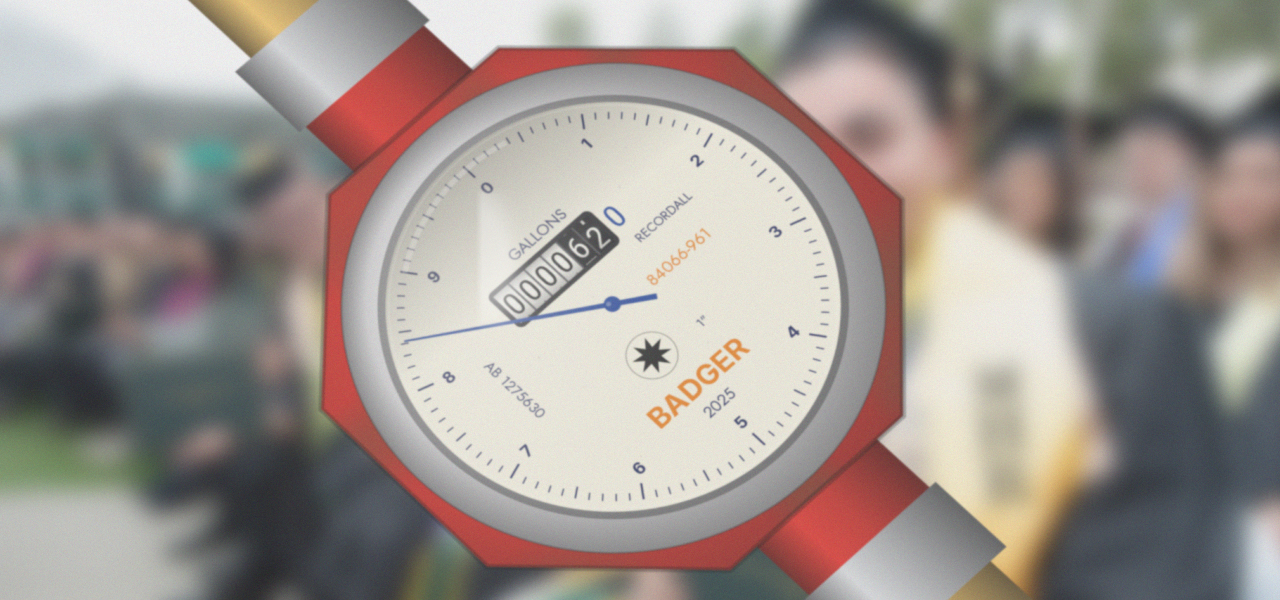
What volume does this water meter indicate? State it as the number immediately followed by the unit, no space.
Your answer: 618.4gal
